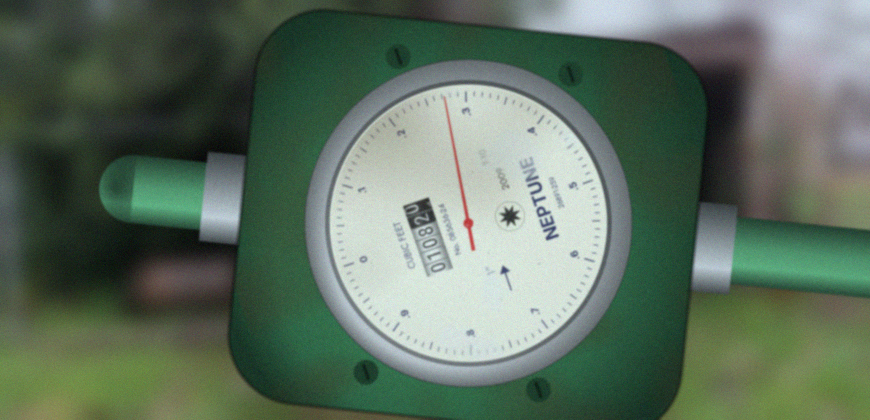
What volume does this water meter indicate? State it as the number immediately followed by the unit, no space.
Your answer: 10820.27ft³
